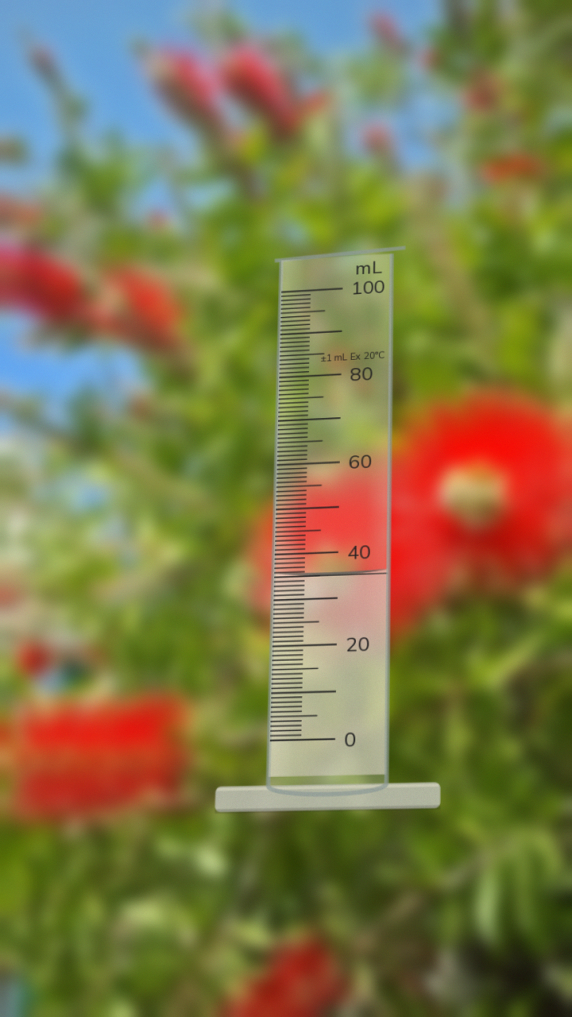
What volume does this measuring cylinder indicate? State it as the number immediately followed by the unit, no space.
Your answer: 35mL
